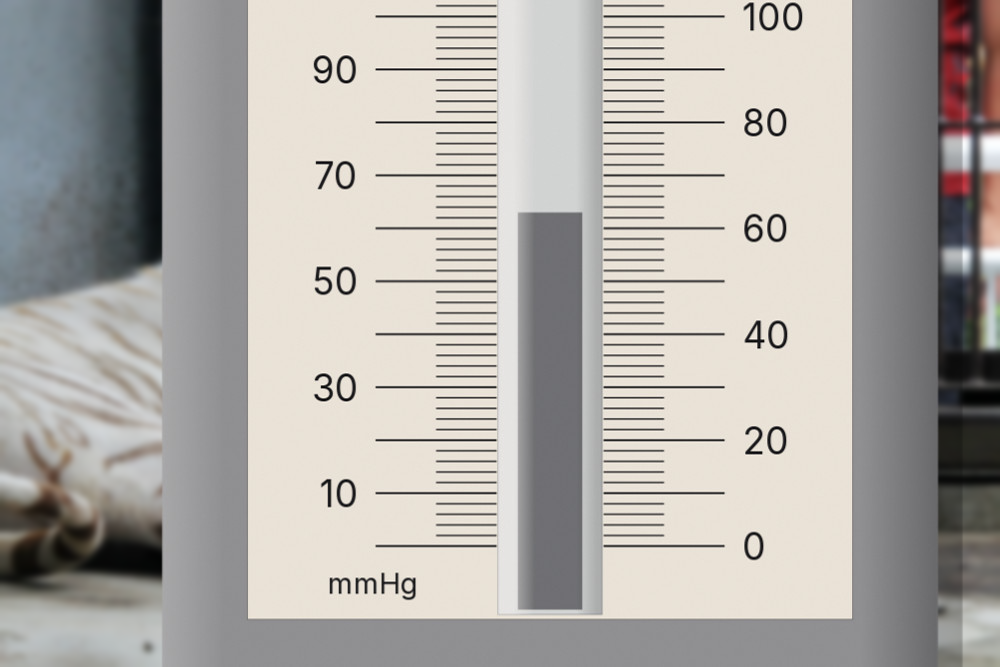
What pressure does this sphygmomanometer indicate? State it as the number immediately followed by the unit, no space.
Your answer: 63mmHg
